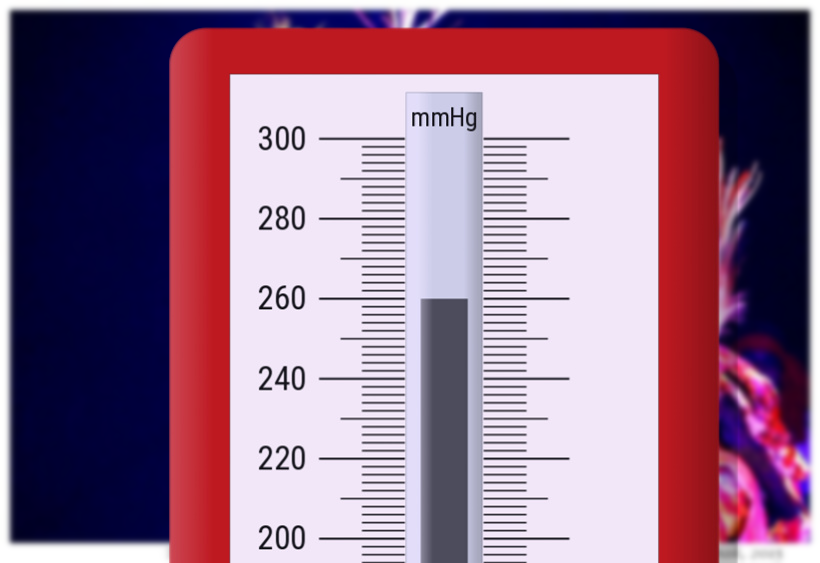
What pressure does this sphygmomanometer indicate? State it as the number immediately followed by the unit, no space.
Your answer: 260mmHg
